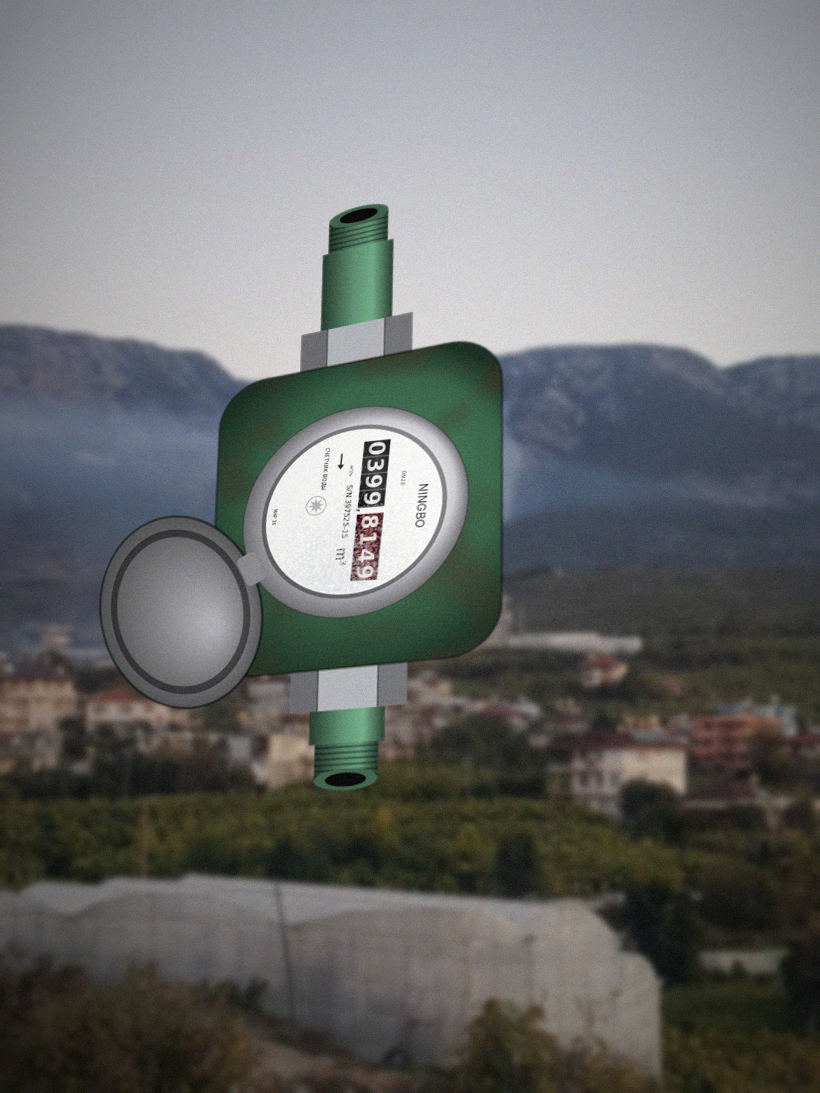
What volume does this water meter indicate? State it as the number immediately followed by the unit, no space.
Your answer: 399.8149m³
